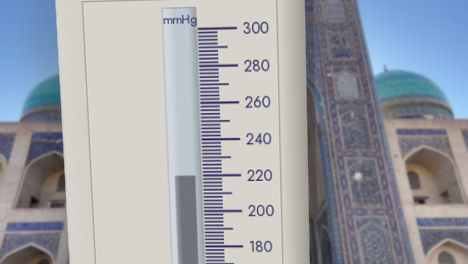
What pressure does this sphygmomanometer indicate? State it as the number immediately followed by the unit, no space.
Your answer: 220mmHg
